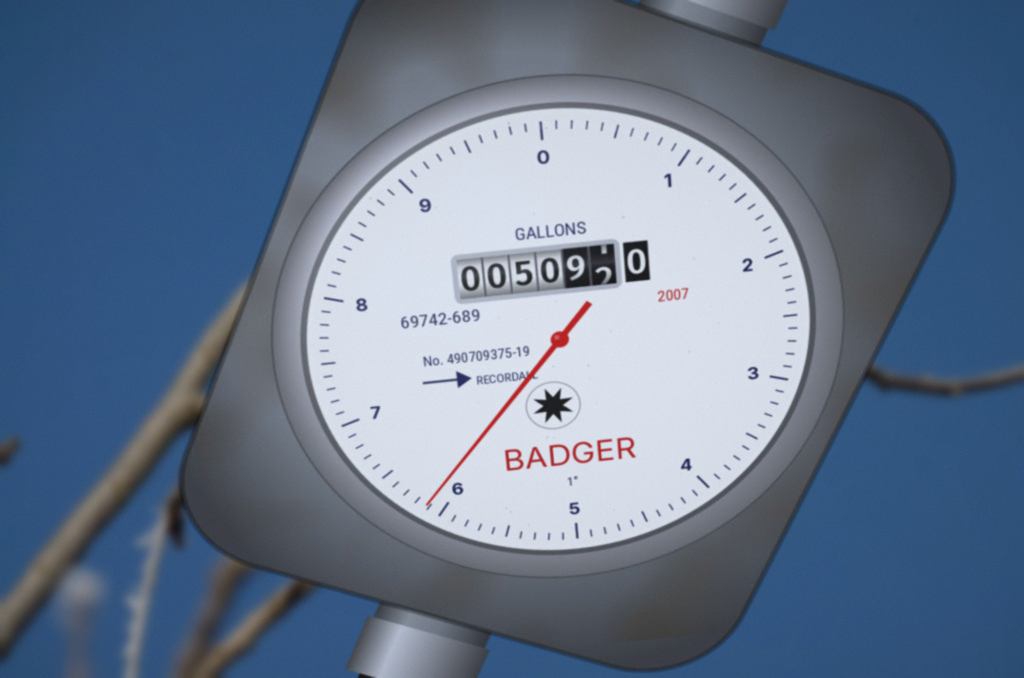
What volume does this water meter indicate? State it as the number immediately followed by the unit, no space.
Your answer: 50916.1gal
